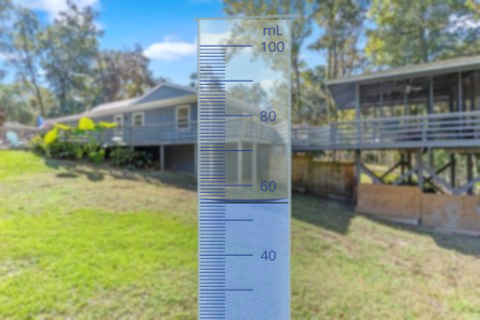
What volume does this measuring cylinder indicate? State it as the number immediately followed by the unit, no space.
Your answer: 55mL
